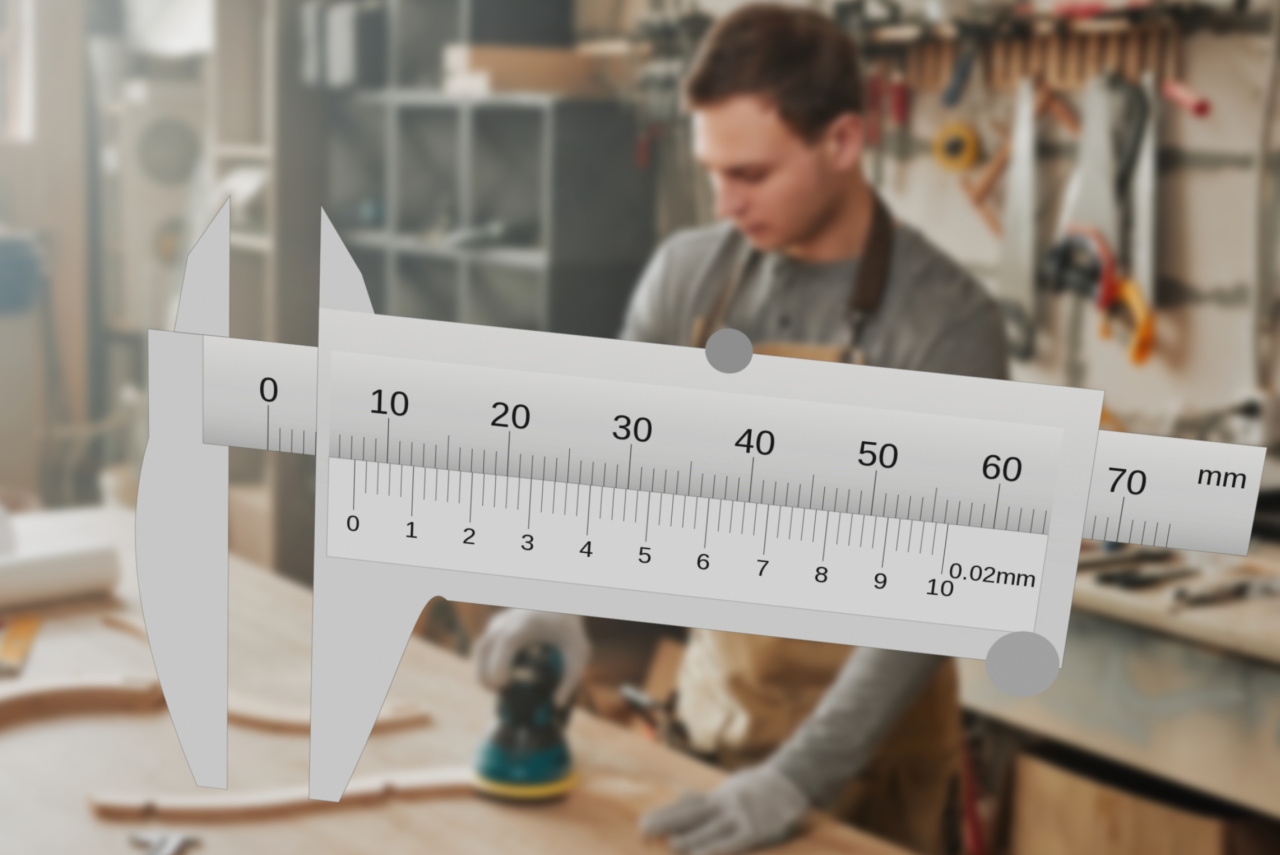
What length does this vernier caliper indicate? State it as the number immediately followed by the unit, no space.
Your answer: 7.3mm
